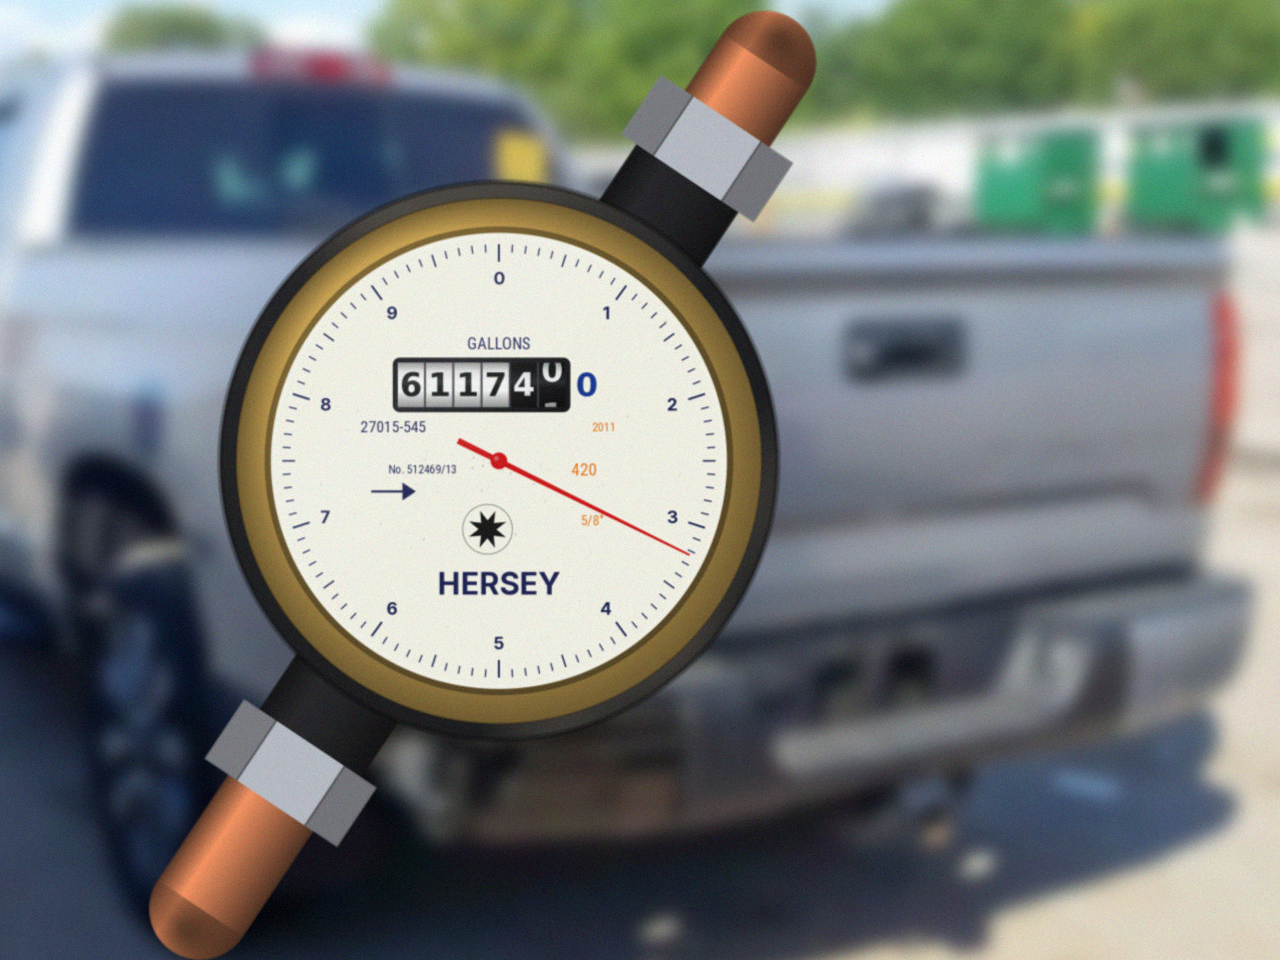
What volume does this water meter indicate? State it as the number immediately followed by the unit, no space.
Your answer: 6117403.2gal
